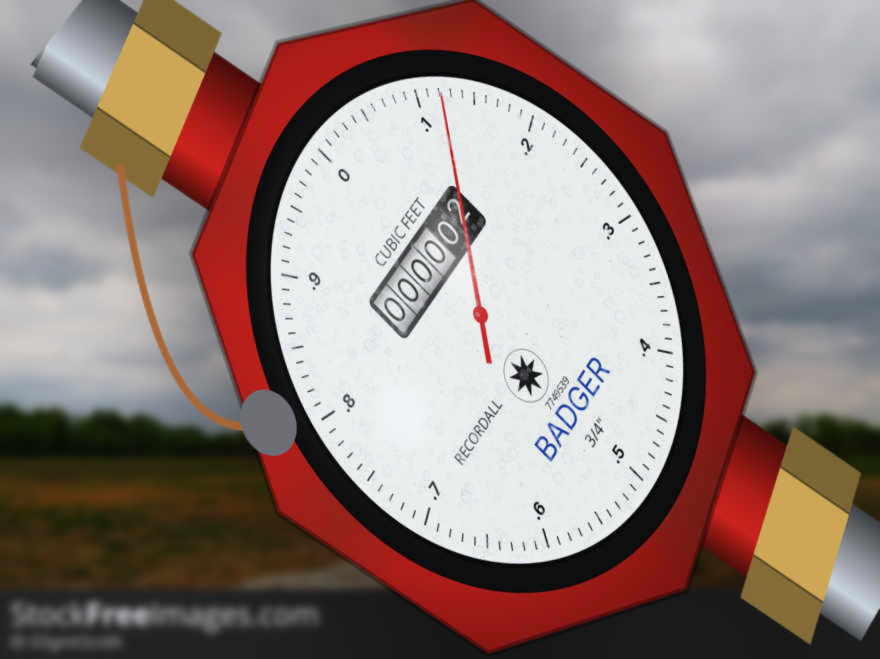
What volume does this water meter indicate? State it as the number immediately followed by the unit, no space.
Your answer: 2.12ft³
